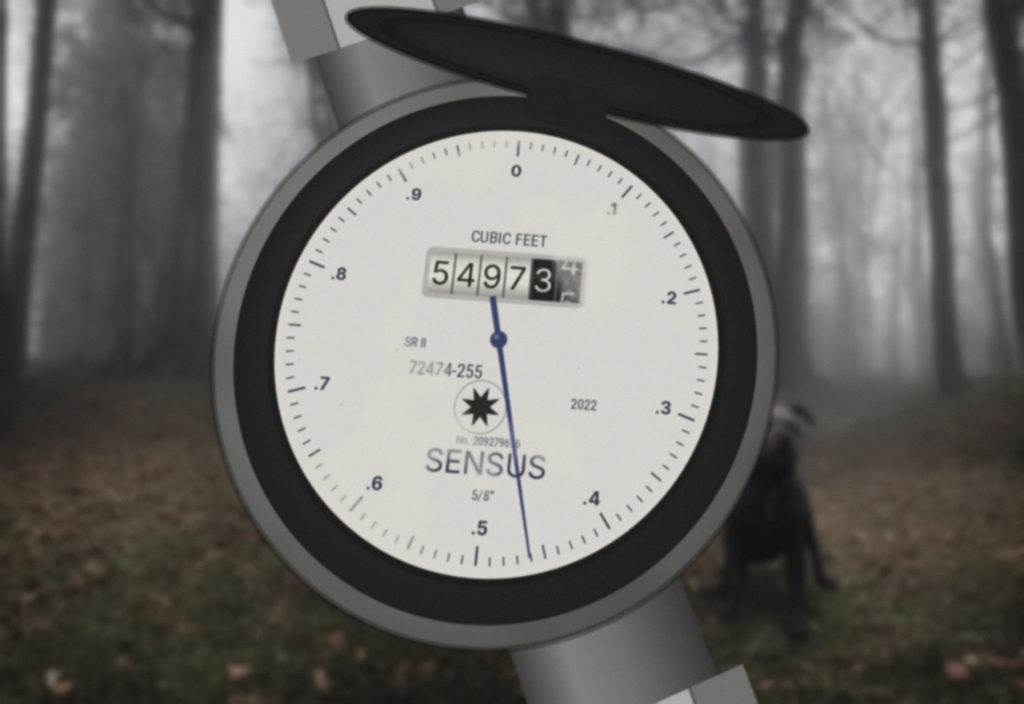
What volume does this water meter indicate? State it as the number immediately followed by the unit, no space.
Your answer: 549734.46ft³
